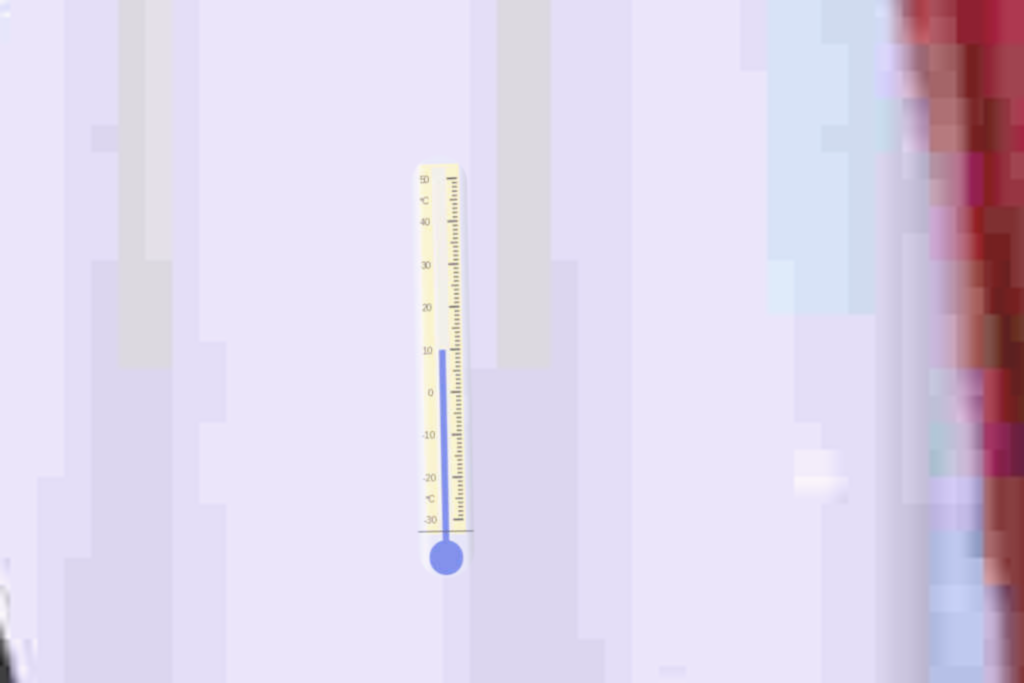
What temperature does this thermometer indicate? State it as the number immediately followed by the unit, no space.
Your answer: 10°C
